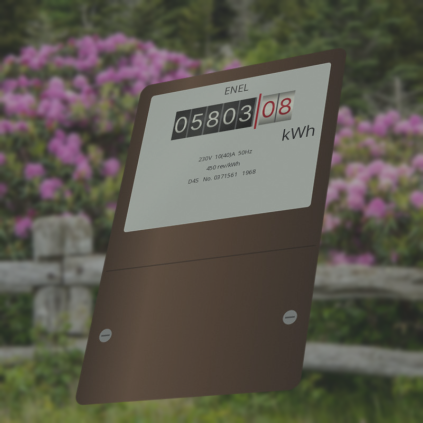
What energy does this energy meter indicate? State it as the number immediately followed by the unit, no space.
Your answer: 5803.08kWh
